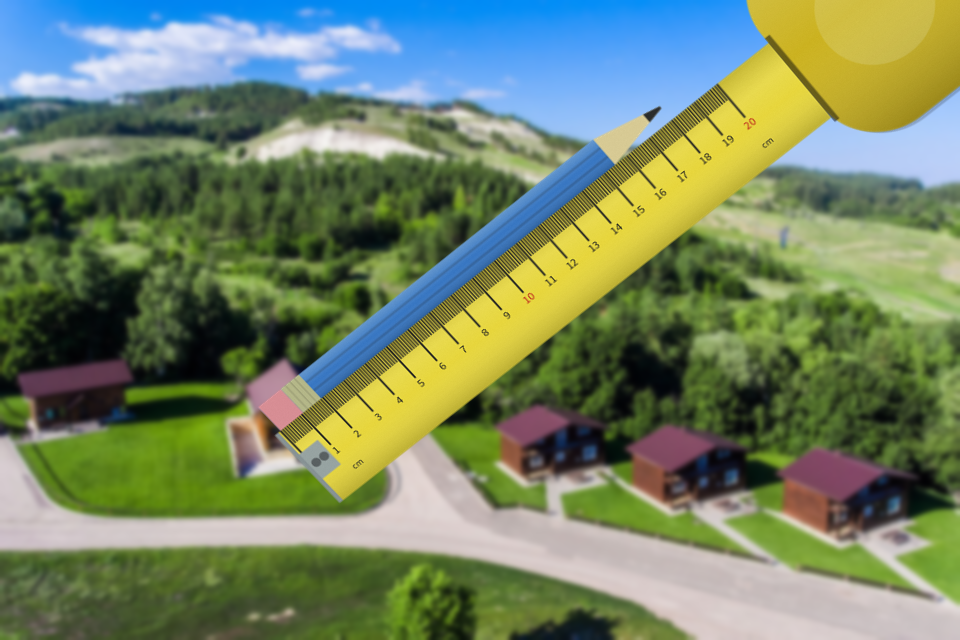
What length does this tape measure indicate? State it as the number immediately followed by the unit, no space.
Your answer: 18cm
